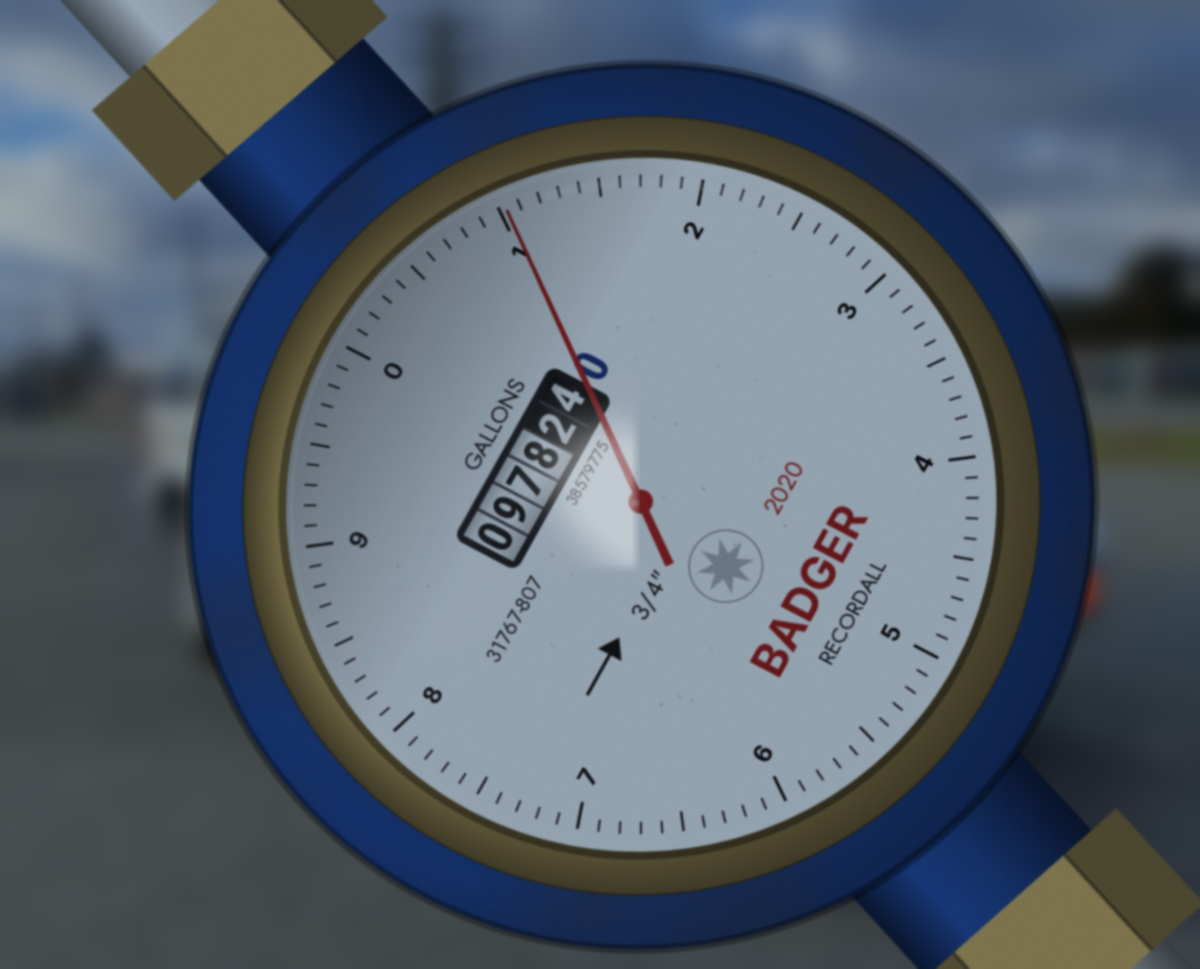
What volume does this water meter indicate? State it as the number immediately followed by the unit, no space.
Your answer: 978241.0gal
